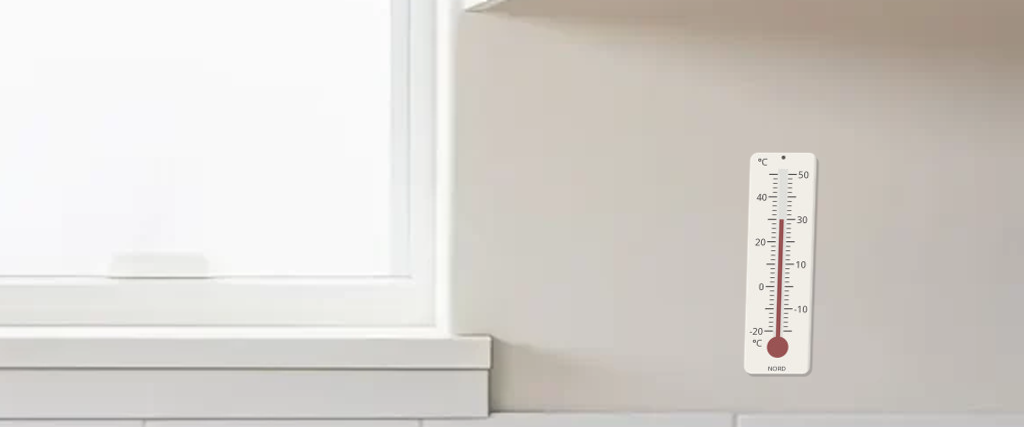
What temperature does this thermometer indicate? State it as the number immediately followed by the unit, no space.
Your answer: 30°C
